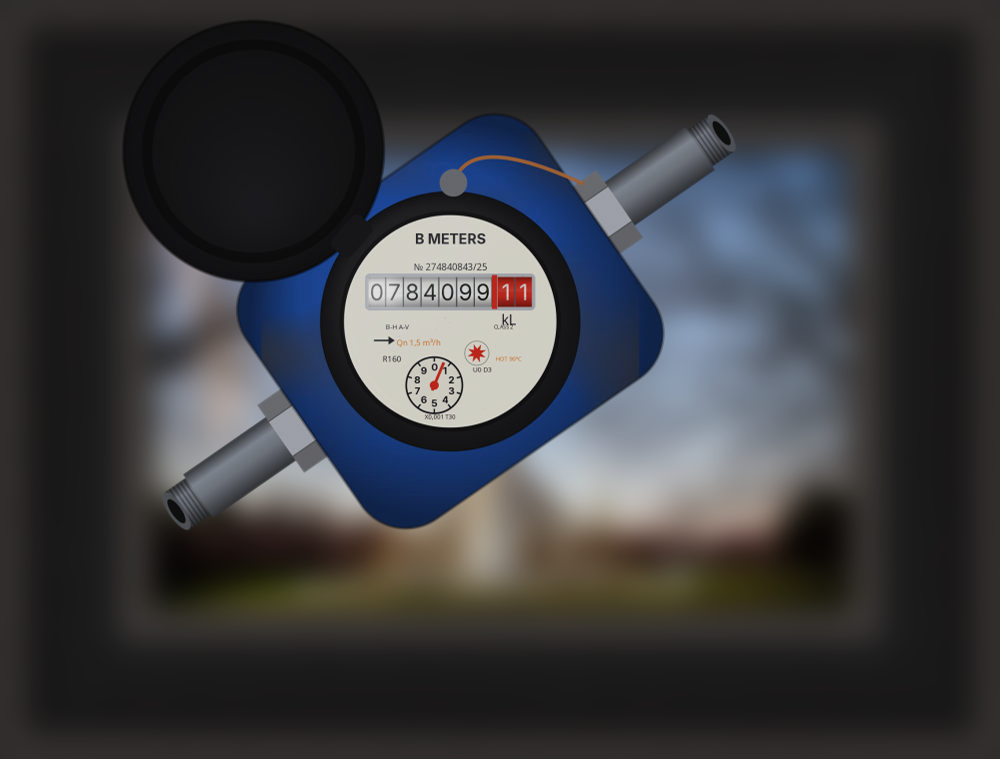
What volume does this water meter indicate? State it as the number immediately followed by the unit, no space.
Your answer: 784099.110kL
